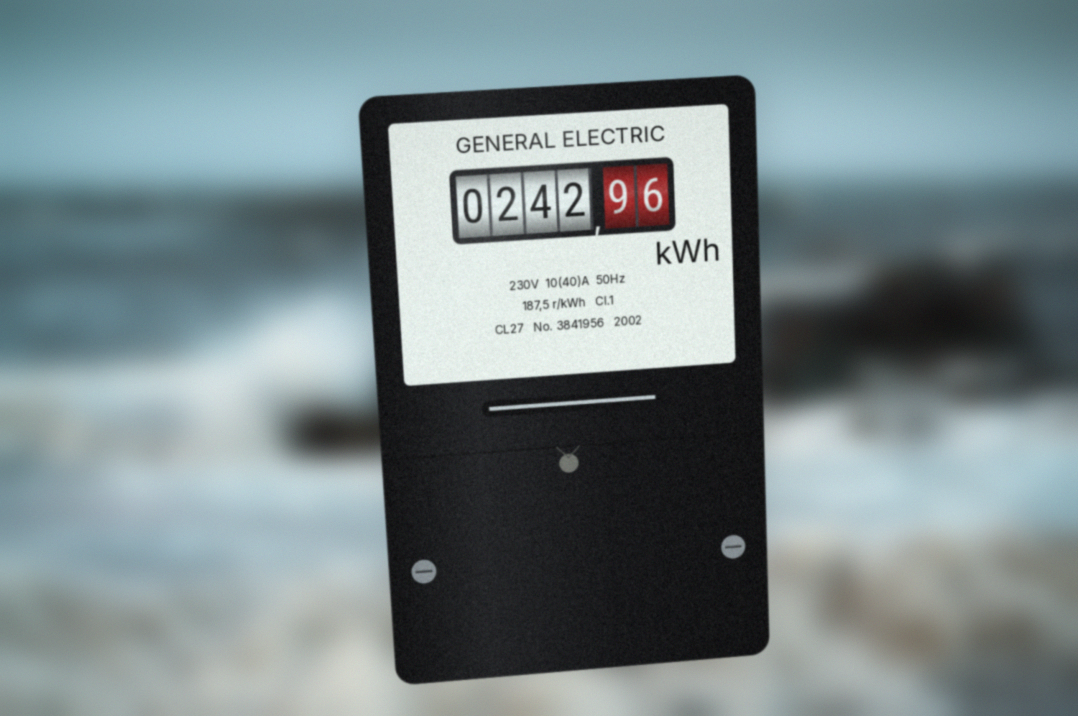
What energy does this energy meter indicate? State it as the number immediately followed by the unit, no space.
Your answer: 242.96kWh
